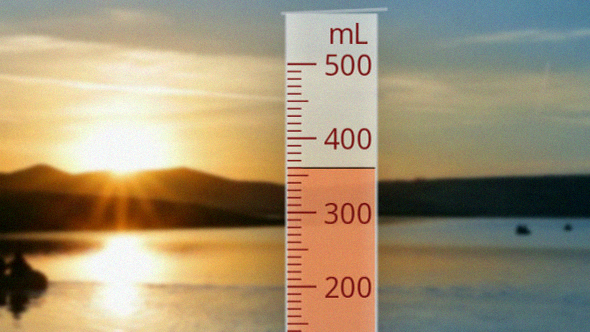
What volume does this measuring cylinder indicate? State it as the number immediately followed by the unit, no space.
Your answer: 360mL
